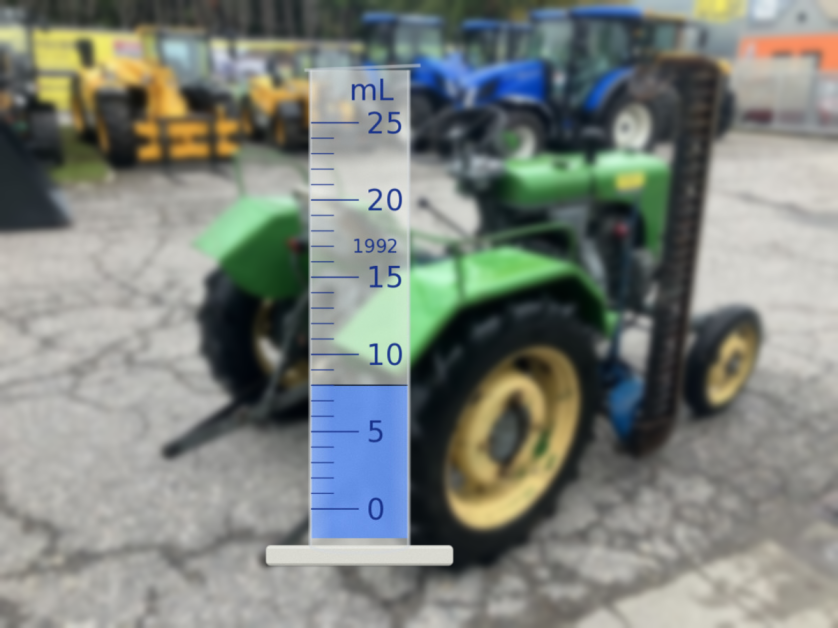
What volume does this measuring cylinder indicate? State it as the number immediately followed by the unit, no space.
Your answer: 8mL
